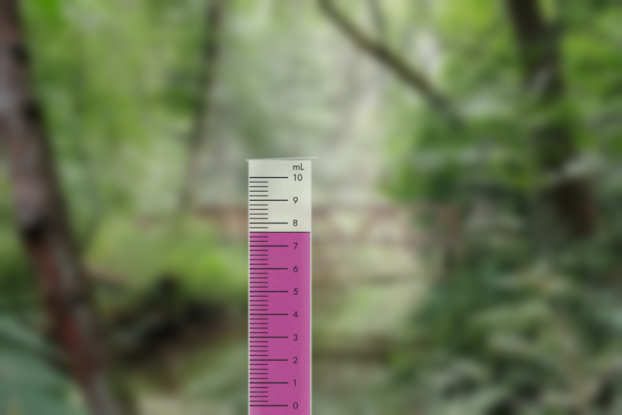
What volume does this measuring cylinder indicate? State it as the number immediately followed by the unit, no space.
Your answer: 7.6mL
